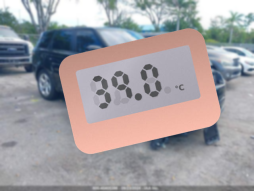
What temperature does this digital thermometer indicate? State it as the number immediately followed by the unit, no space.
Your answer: 39.0°C
